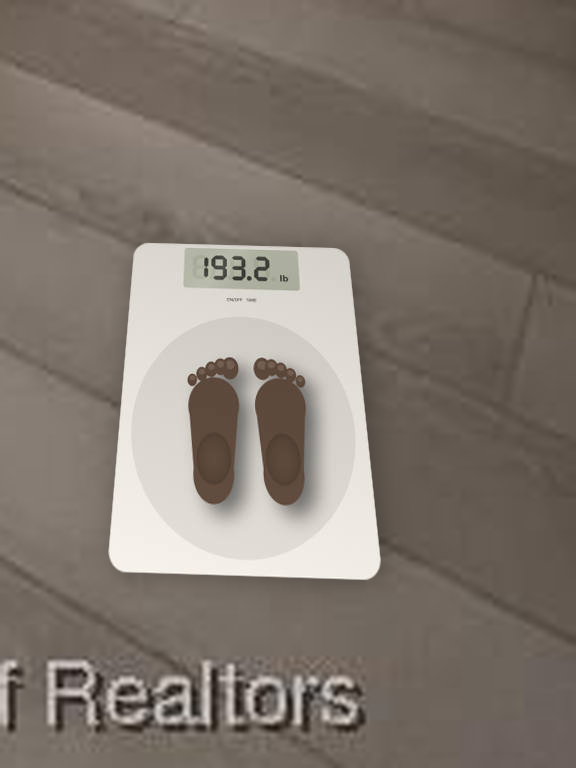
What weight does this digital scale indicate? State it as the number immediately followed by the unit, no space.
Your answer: 193.2lb
